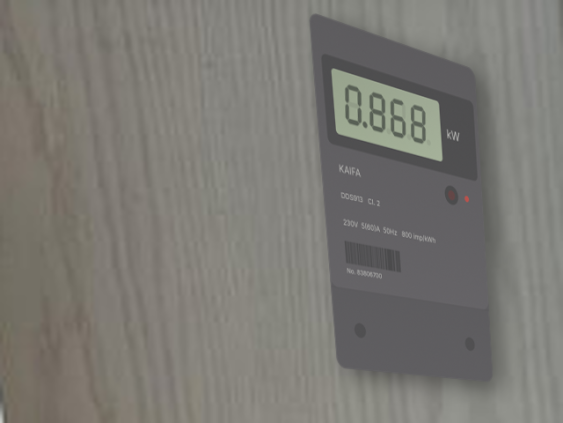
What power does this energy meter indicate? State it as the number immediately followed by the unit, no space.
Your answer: 0.868kW
